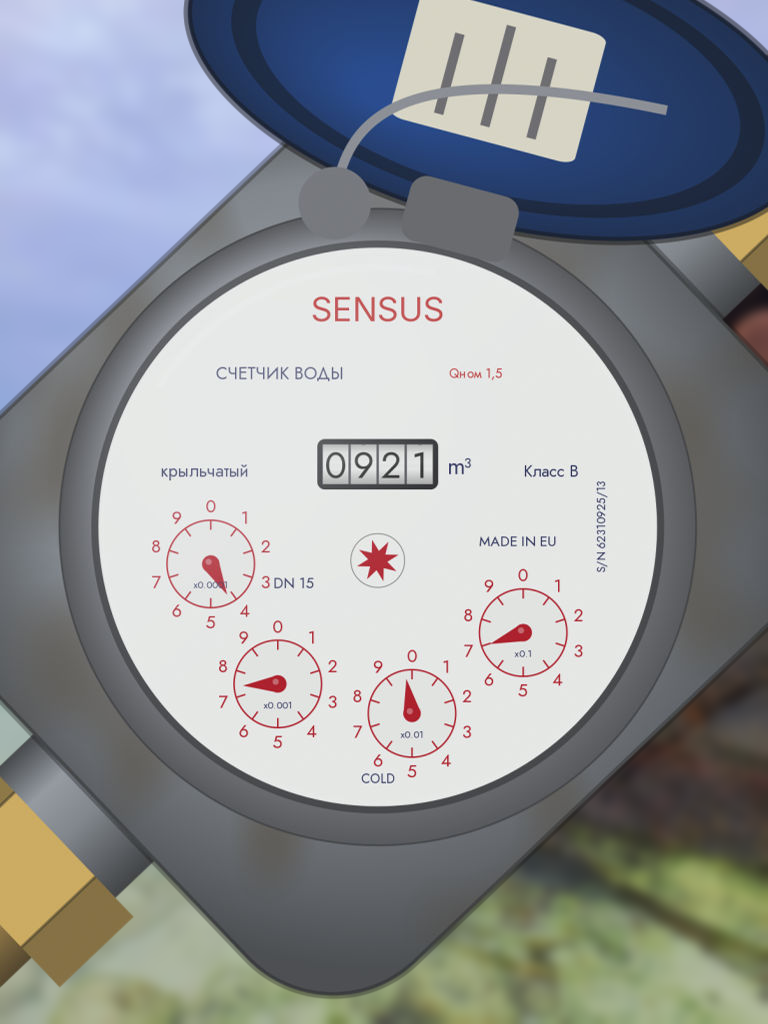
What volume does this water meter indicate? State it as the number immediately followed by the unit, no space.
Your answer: 921.6974m³
